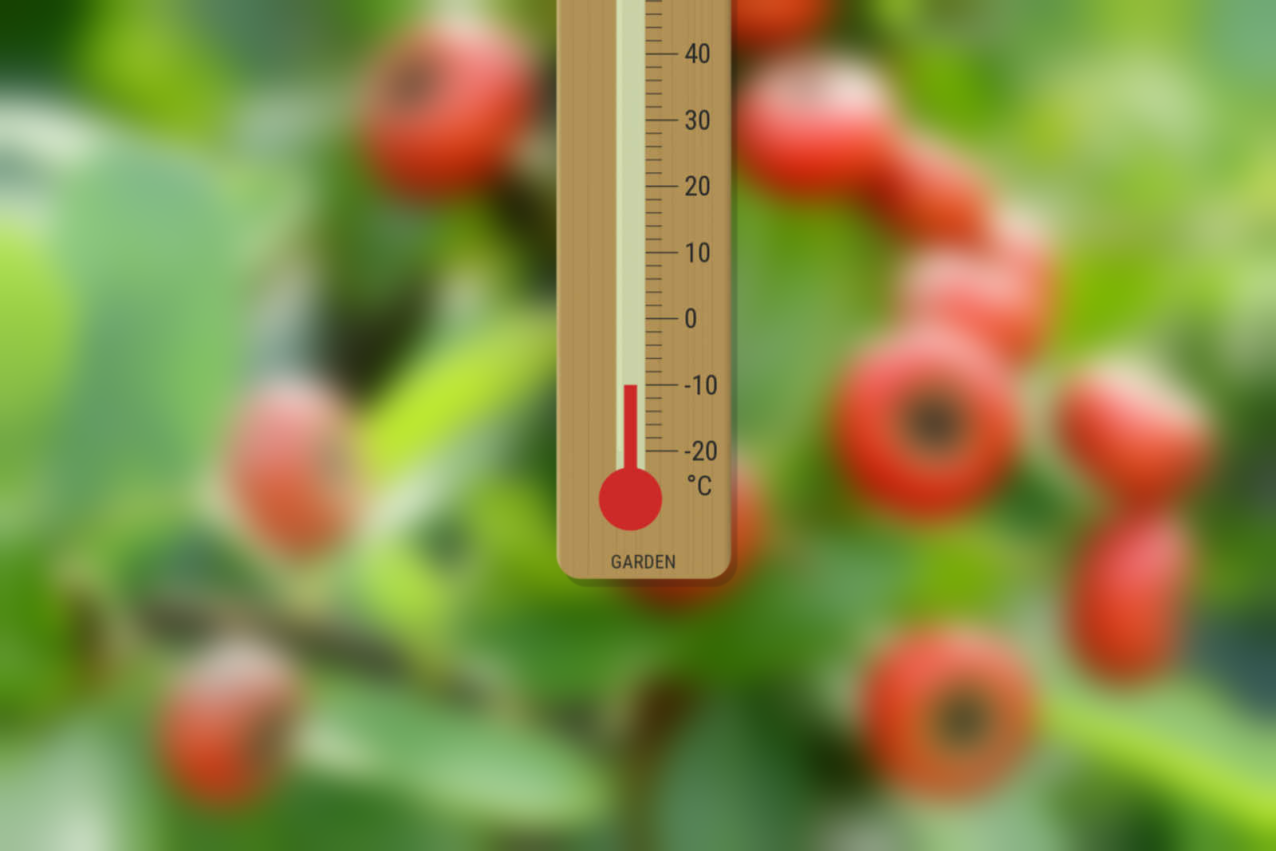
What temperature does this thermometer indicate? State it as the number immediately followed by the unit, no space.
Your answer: -10°C
